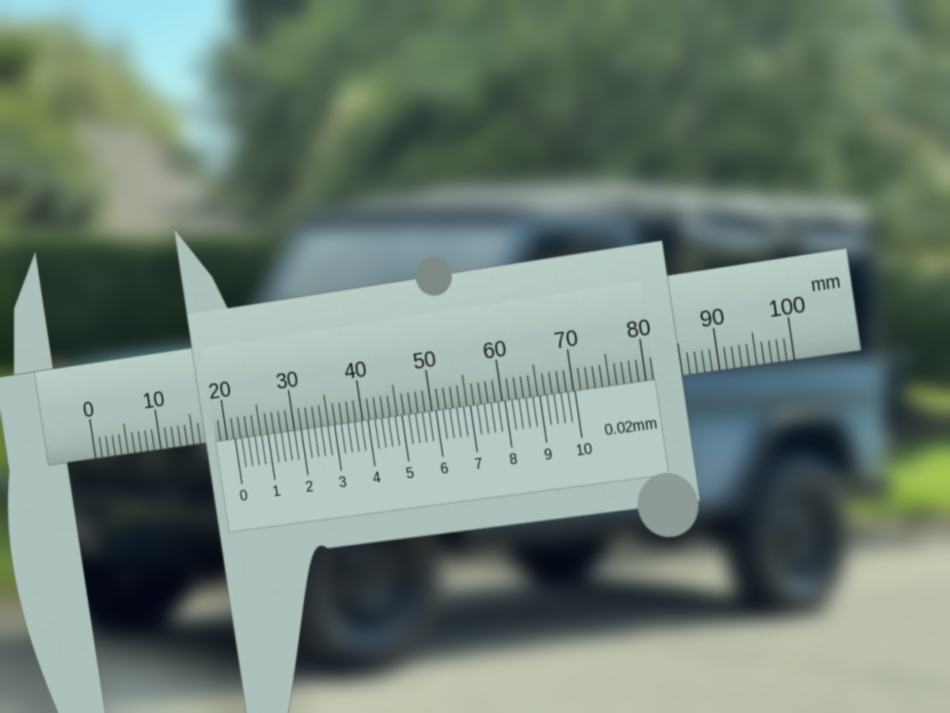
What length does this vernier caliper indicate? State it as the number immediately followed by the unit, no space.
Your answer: 21.2mm
